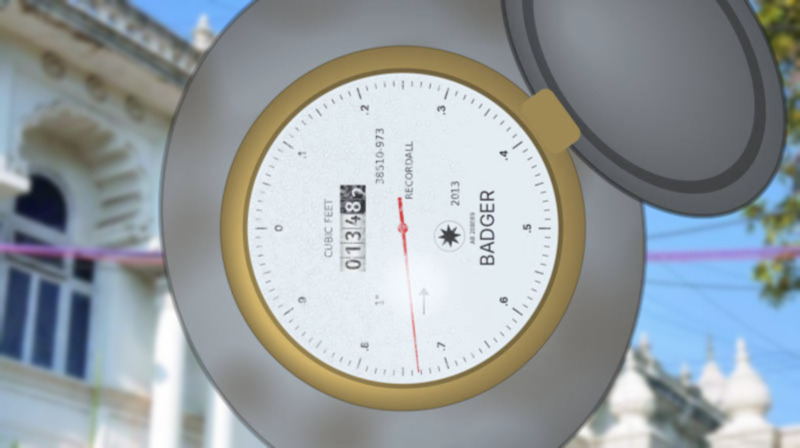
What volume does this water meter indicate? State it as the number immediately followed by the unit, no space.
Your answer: 13481.73ft³
